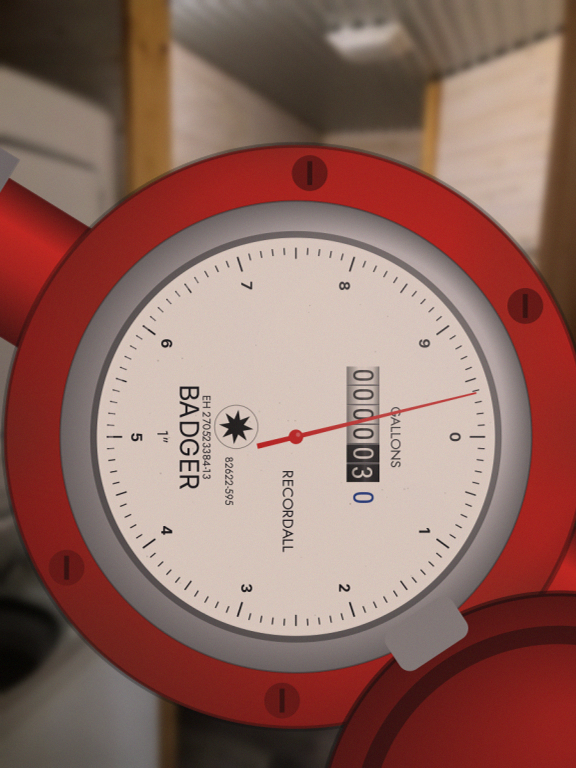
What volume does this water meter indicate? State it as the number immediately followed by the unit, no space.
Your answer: 29.6gal
